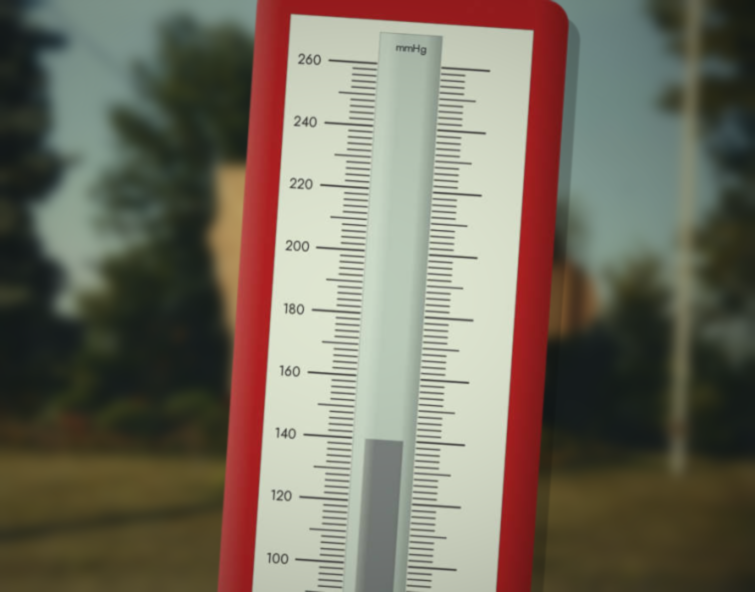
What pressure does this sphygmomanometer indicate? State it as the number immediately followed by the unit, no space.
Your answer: 140mmHg
